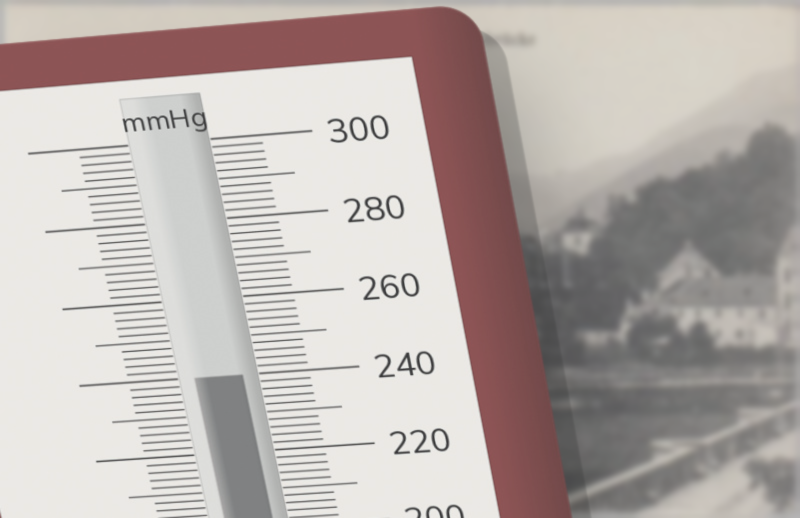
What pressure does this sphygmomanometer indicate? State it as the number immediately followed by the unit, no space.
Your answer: 240mmHg
